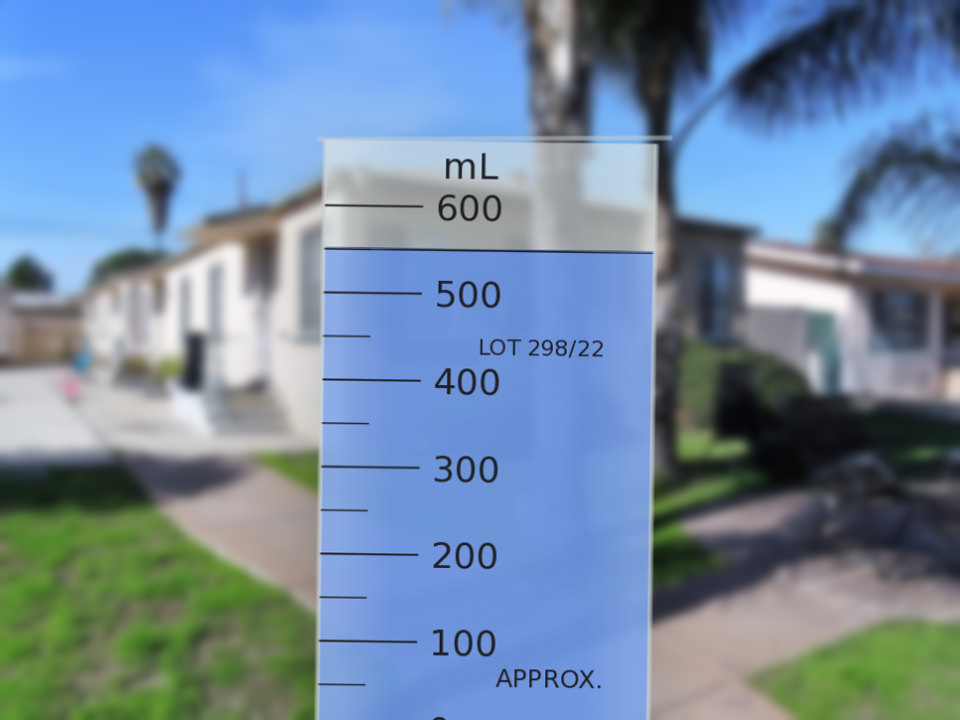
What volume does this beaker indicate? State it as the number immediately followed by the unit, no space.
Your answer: 550mL
